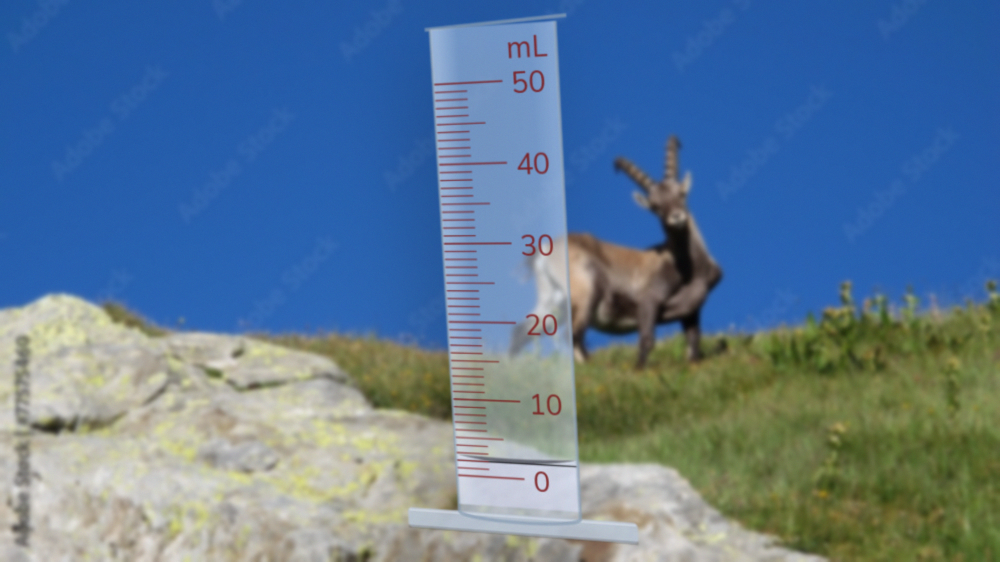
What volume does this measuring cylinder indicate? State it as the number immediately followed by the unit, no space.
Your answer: 2mL
